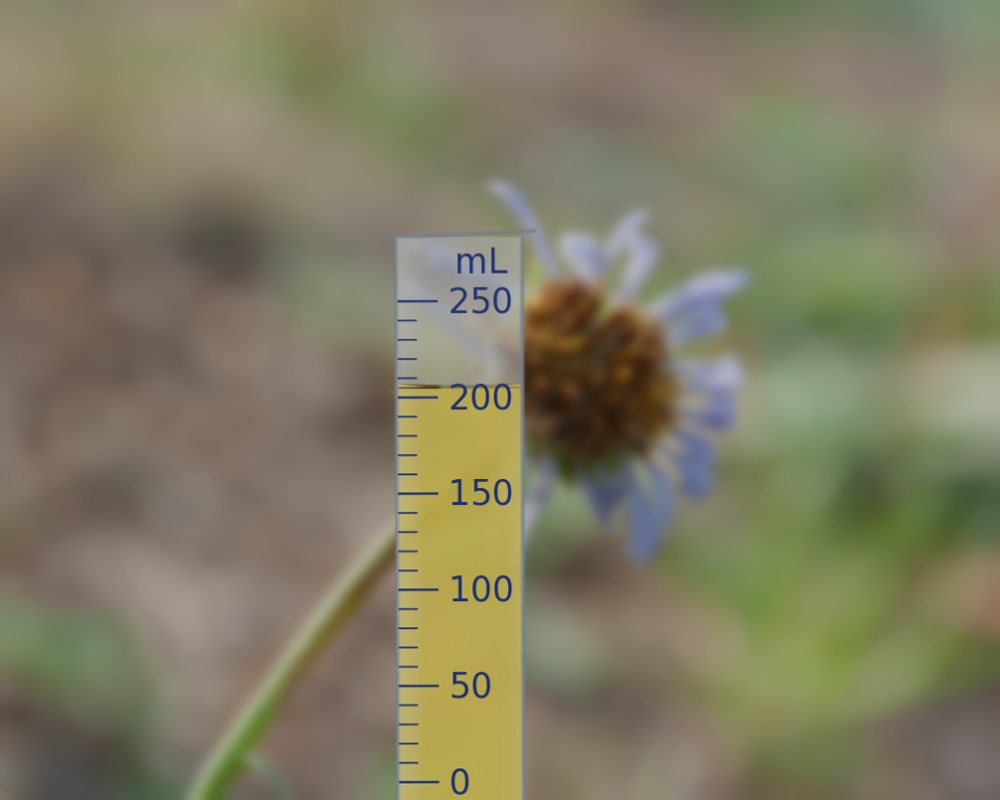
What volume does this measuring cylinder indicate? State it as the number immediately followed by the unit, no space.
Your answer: 205mL
